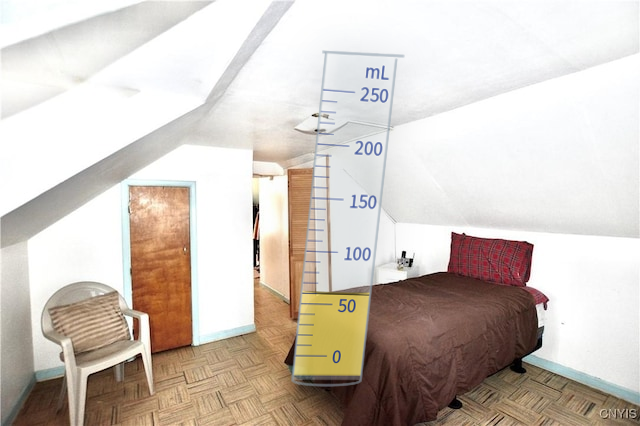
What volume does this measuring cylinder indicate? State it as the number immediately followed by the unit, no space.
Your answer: 60mL
